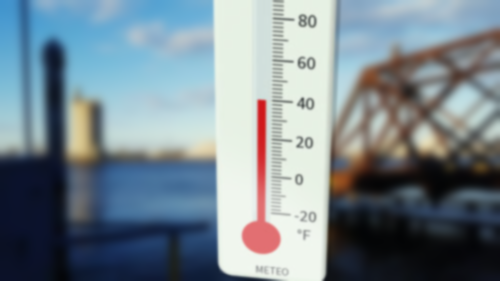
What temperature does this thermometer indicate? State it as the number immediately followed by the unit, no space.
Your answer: 40°F
